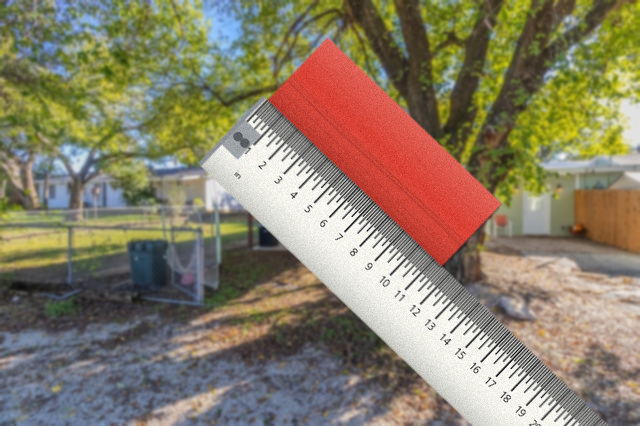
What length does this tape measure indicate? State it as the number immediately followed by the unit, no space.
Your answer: 11.5in
